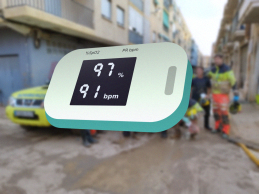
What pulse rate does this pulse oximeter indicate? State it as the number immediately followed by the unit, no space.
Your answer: 91bpm
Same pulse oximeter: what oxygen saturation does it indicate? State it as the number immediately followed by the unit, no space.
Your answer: 97%
